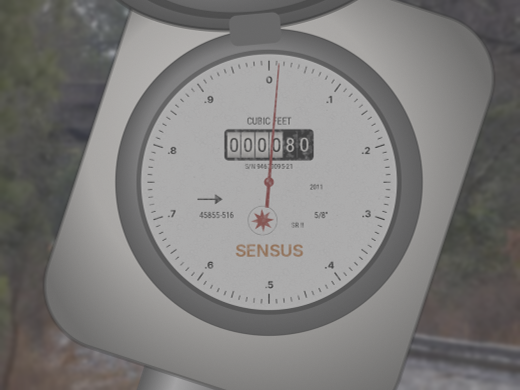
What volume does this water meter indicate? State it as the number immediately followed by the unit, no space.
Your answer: 80.01ft³
